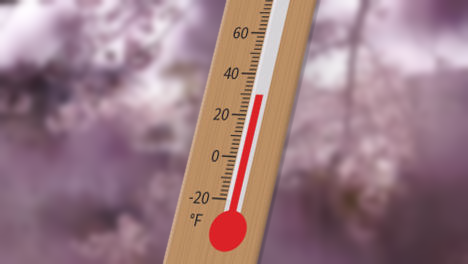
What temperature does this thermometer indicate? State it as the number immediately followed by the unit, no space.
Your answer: 30°F
